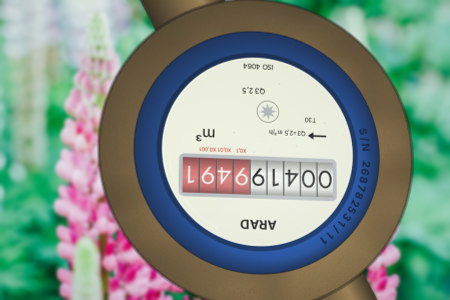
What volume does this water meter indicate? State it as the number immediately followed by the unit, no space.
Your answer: 419.9491m³
